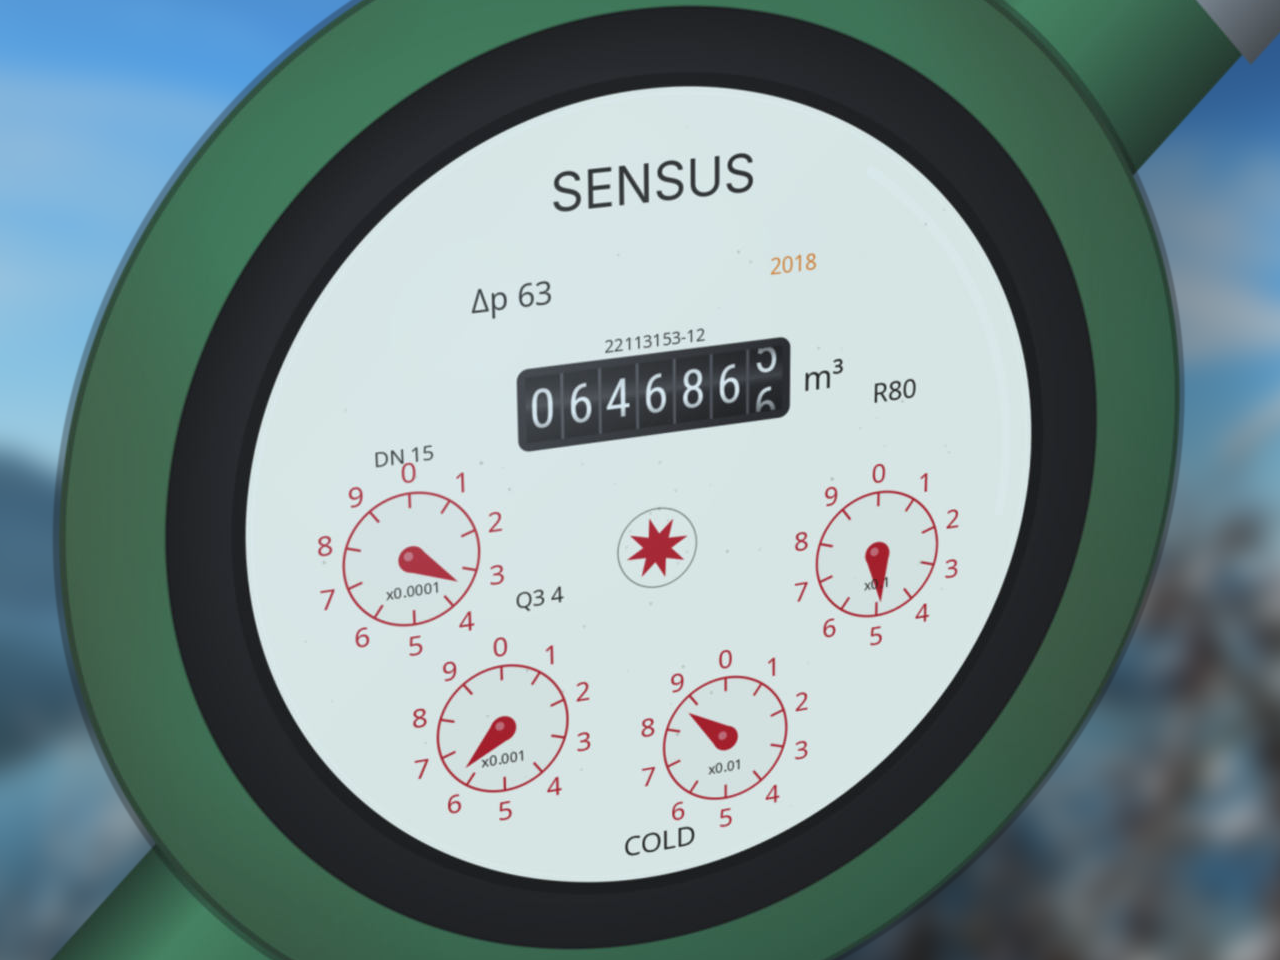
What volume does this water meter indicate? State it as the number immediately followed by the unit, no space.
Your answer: 646865.4863m³
